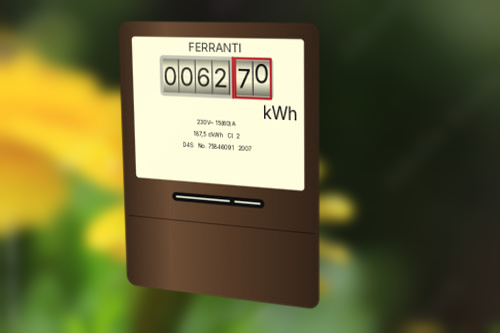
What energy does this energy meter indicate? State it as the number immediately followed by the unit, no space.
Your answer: 62.70kWh
